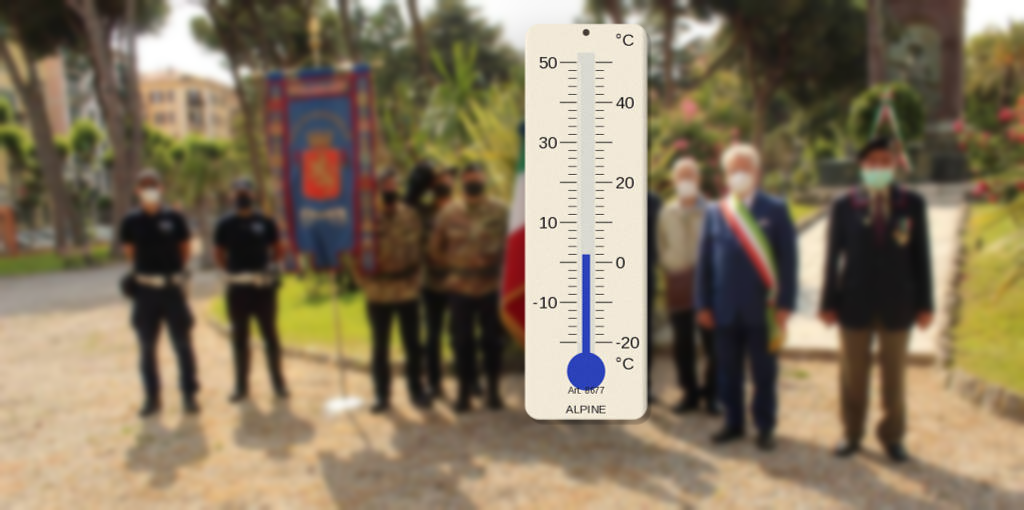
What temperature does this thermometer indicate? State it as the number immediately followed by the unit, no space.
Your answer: 2°C
